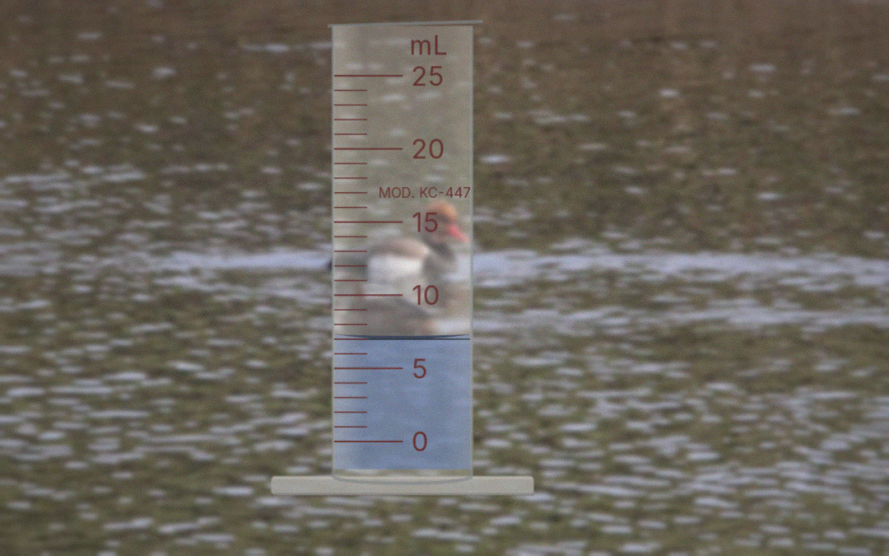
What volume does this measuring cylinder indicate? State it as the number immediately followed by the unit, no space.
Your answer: 7mL
